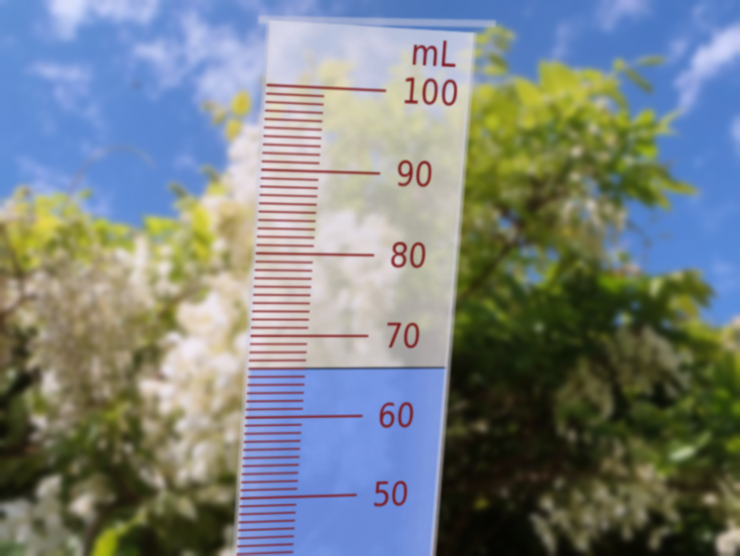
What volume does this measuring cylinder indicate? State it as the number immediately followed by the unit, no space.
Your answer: 66mL
